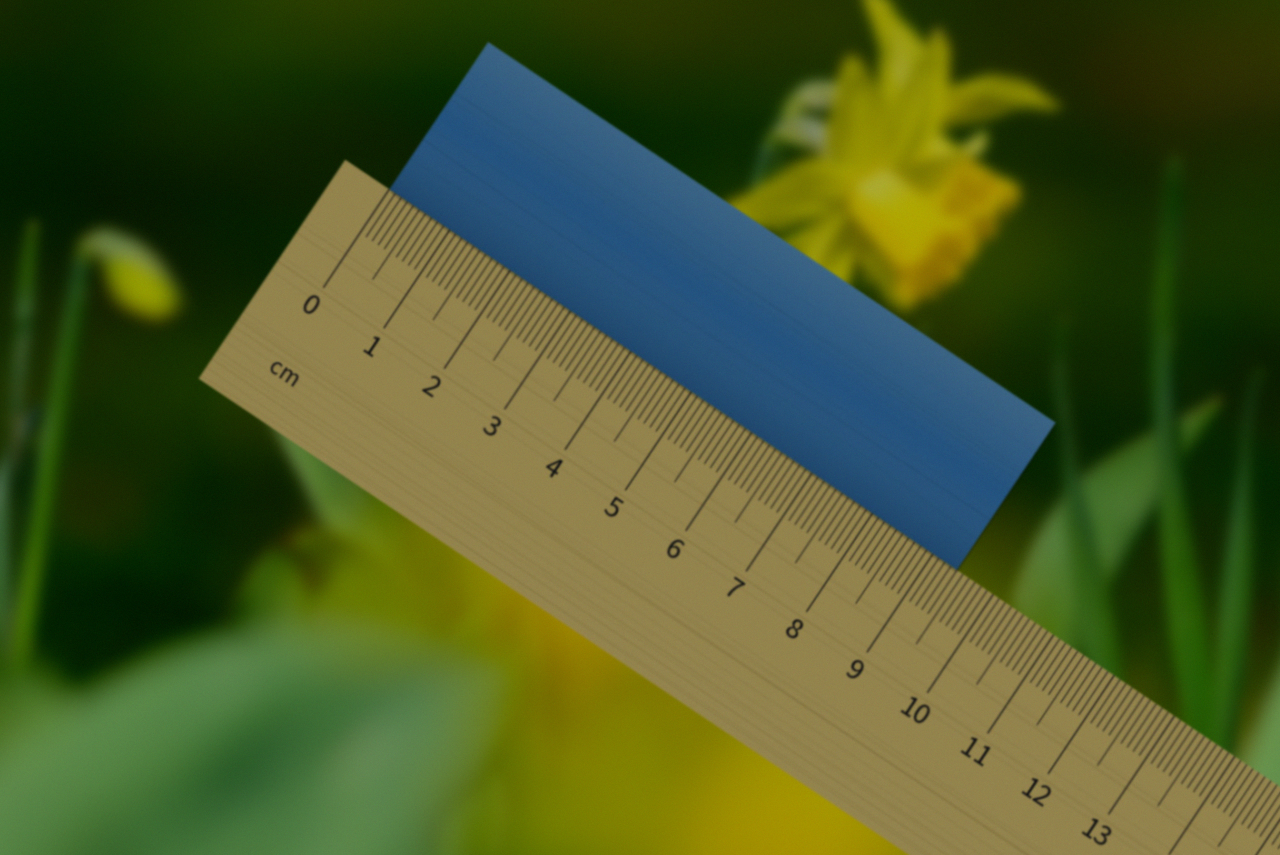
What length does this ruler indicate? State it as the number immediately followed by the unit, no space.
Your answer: 9.4cm
